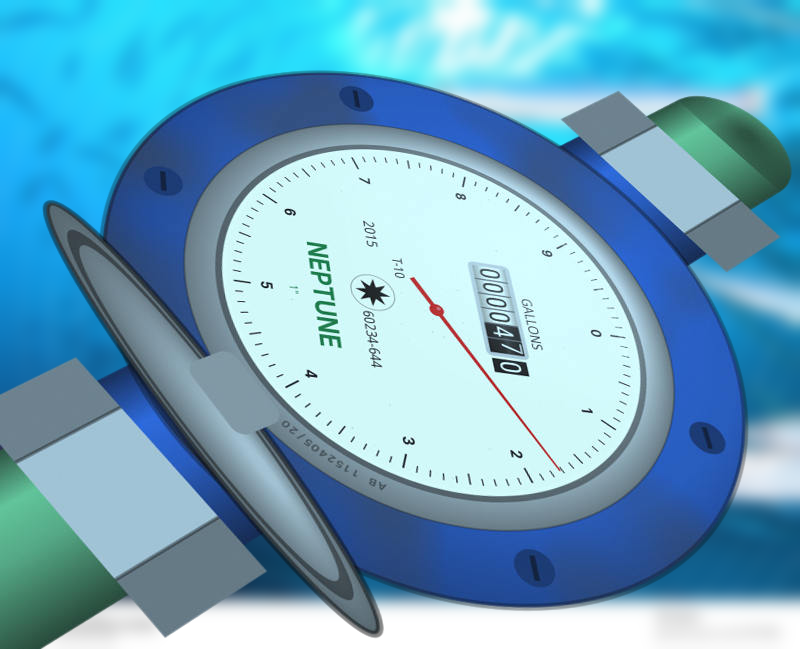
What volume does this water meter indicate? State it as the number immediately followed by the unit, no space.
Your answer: 471.7gal
